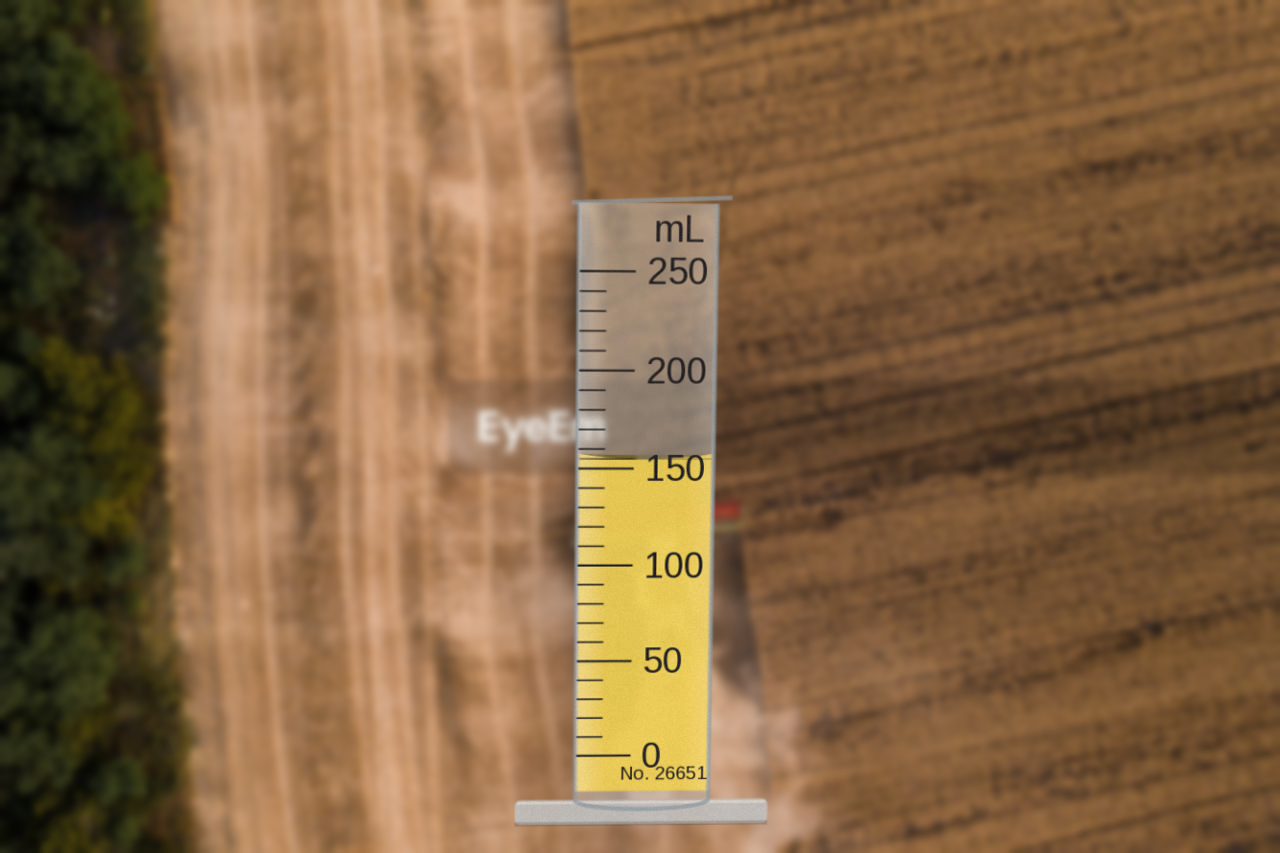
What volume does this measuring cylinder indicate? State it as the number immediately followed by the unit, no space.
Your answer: 155mL
